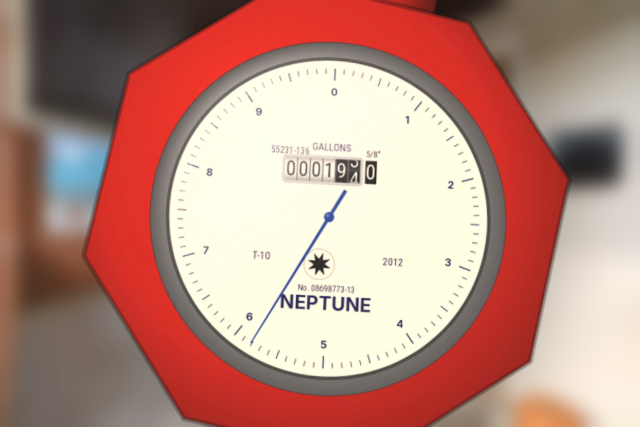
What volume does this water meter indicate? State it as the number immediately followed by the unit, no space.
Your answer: 1935.8gal
